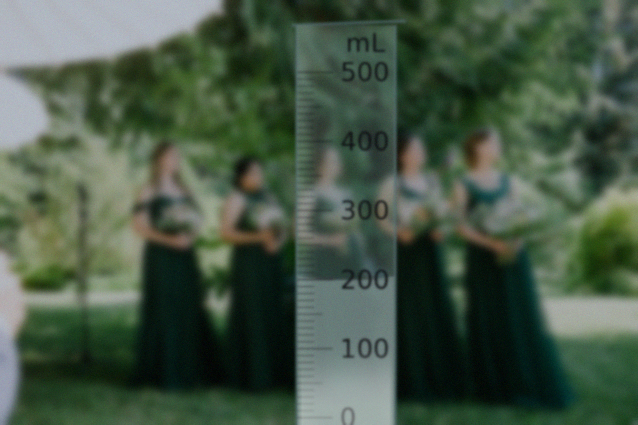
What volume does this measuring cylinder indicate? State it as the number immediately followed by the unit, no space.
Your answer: 200mL
